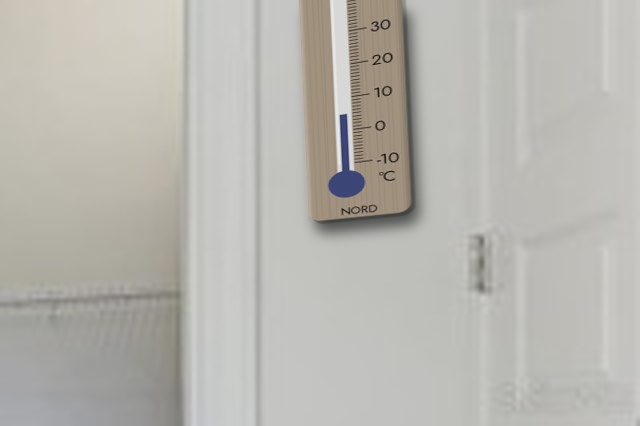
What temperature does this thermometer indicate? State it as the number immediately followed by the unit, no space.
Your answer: 5°C
